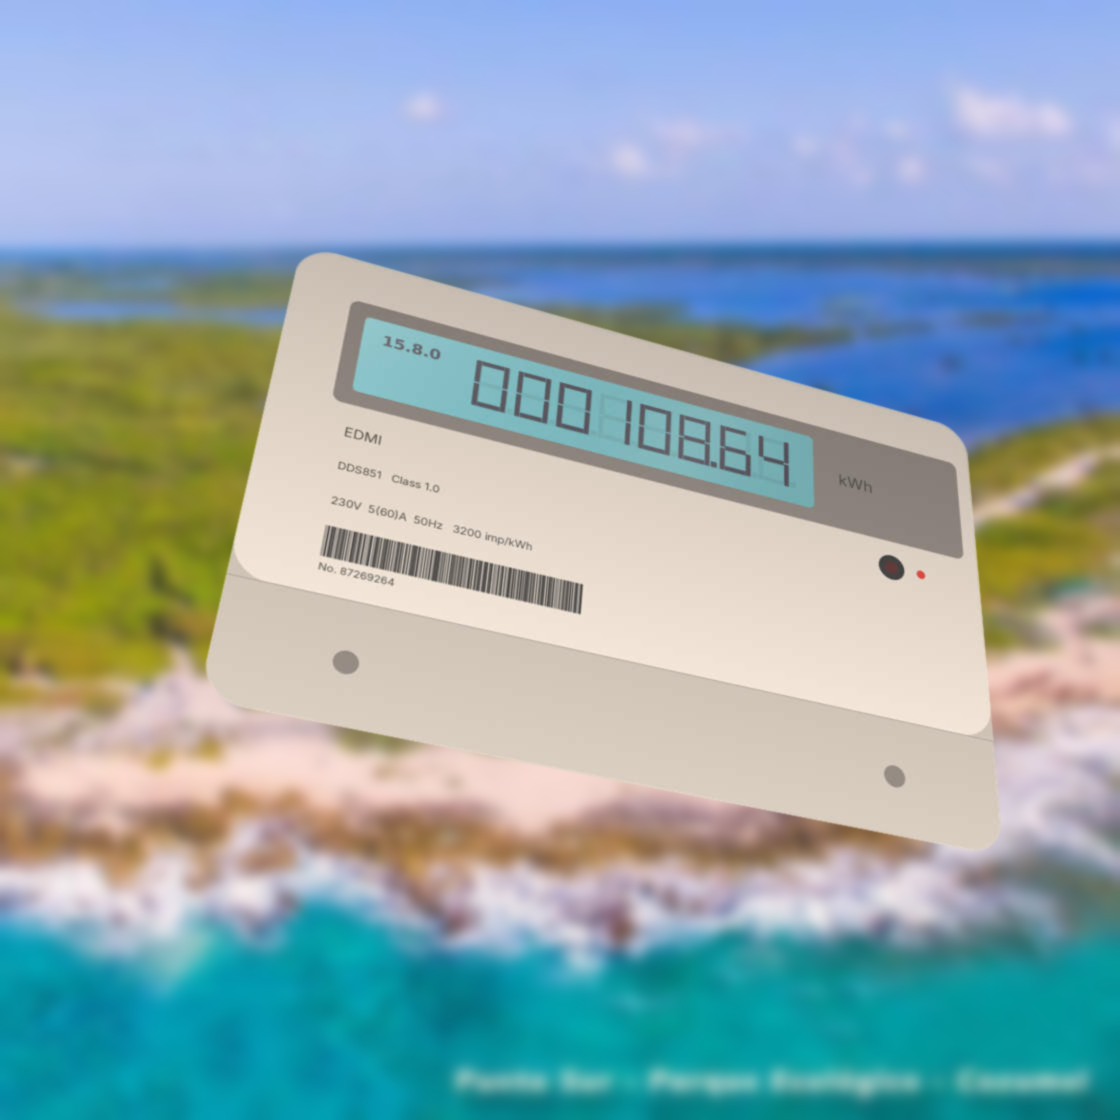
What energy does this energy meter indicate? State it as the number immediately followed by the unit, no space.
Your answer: 108.64kWh
